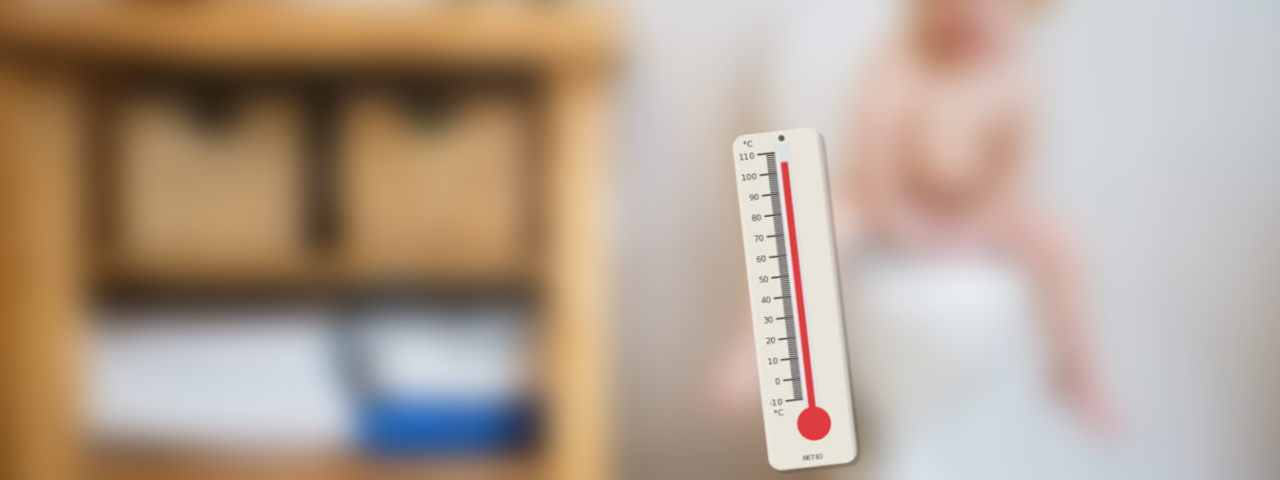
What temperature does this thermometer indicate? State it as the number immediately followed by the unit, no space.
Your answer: 105°C
